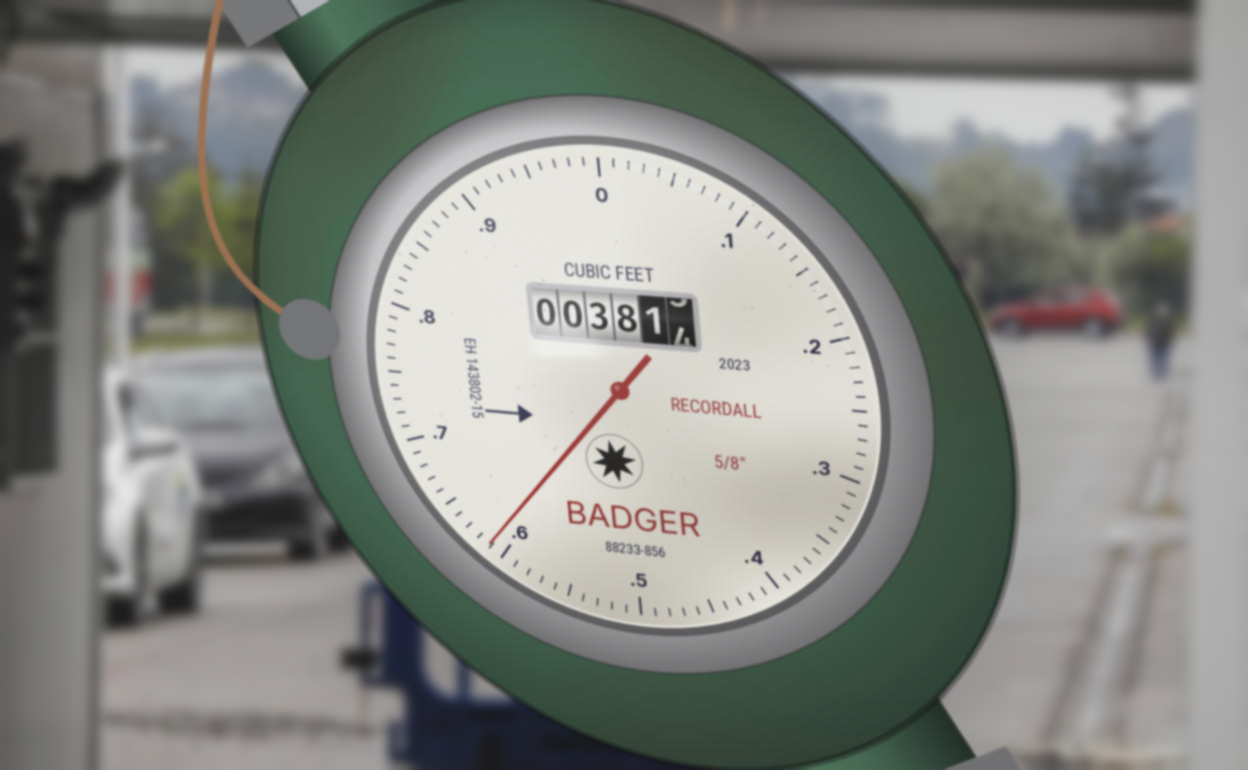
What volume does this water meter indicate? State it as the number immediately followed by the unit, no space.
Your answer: 3813.61ft³
